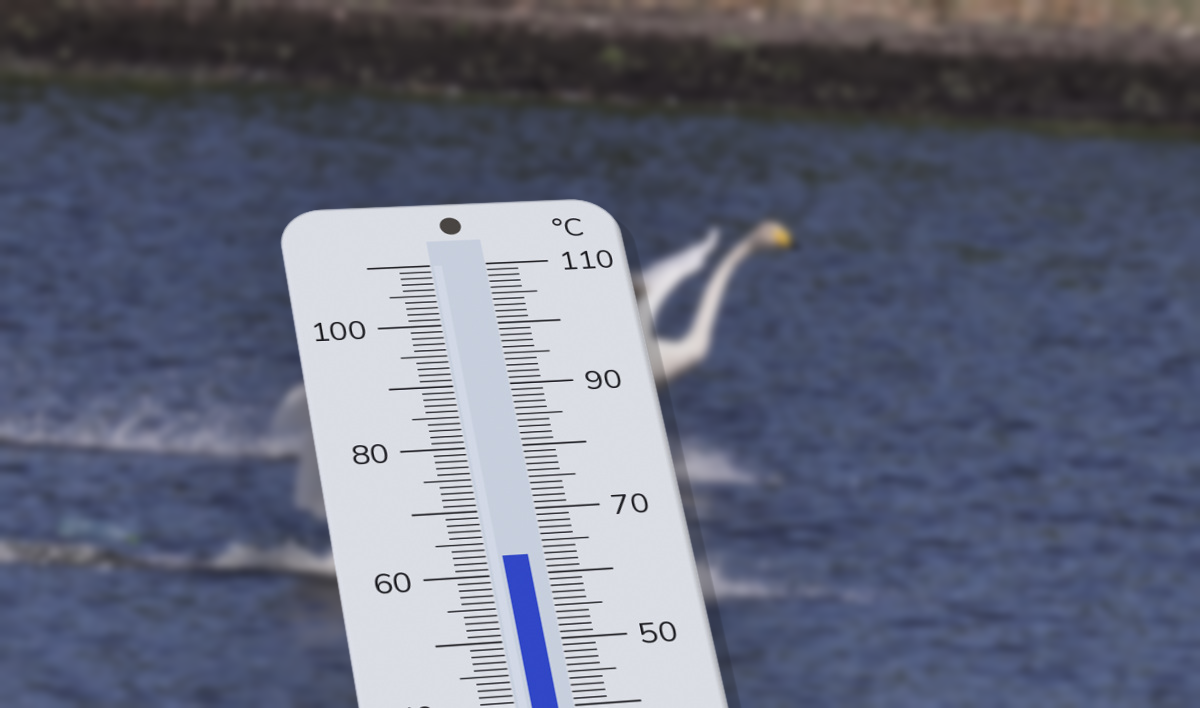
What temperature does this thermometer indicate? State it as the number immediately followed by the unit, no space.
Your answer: 63°C
